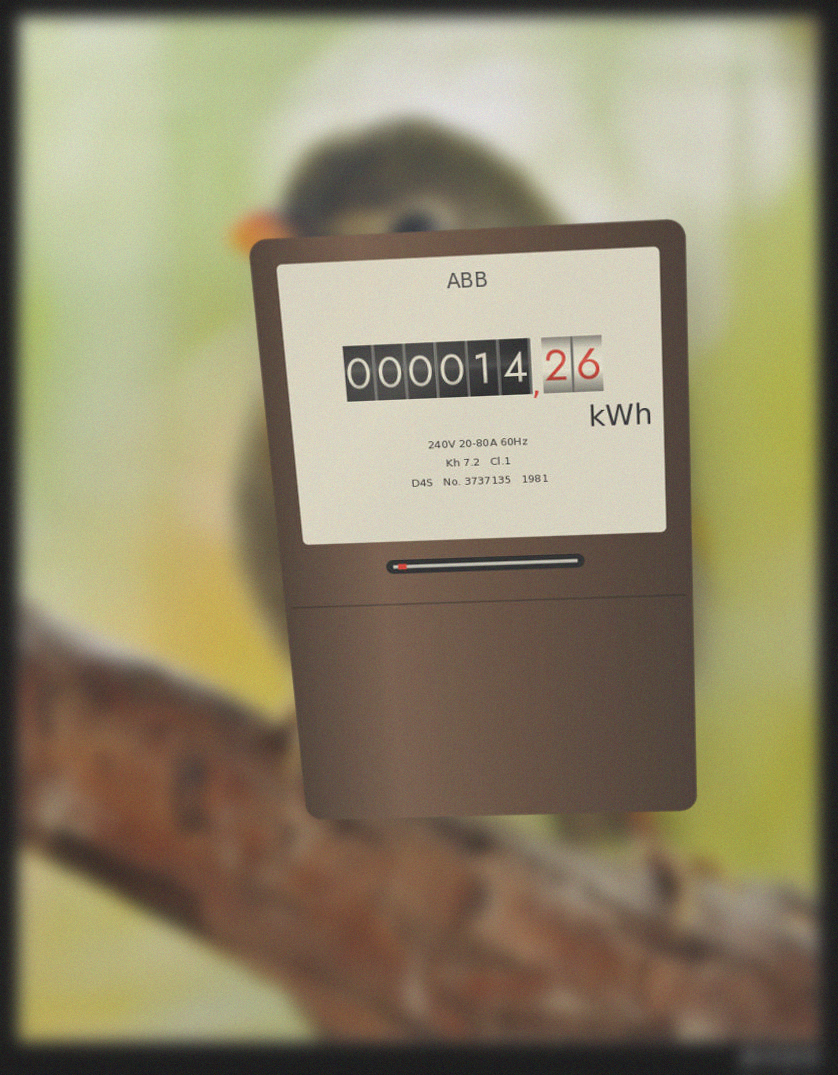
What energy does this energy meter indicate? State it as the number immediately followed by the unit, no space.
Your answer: 14.26kWh
